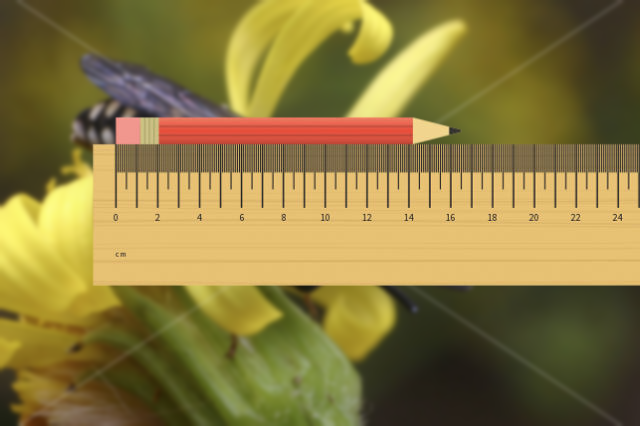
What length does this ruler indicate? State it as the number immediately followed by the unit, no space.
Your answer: 16.5cm
